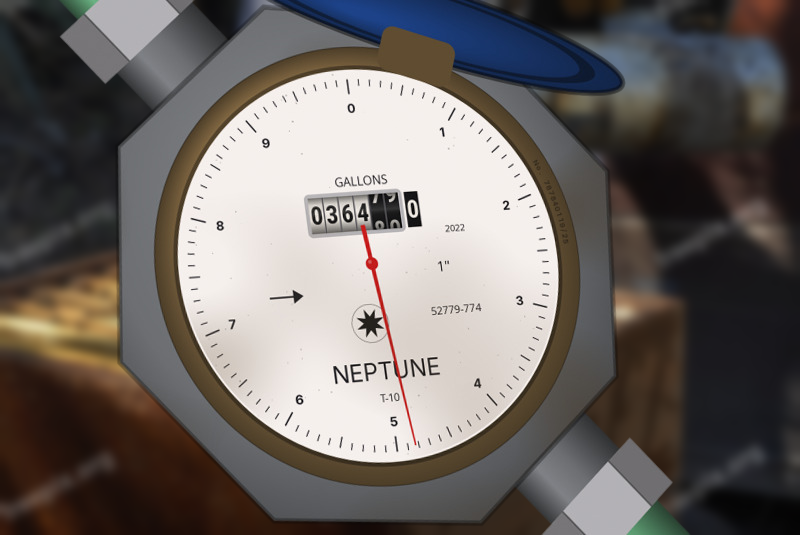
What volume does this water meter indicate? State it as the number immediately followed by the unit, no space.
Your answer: 364794.8gal
